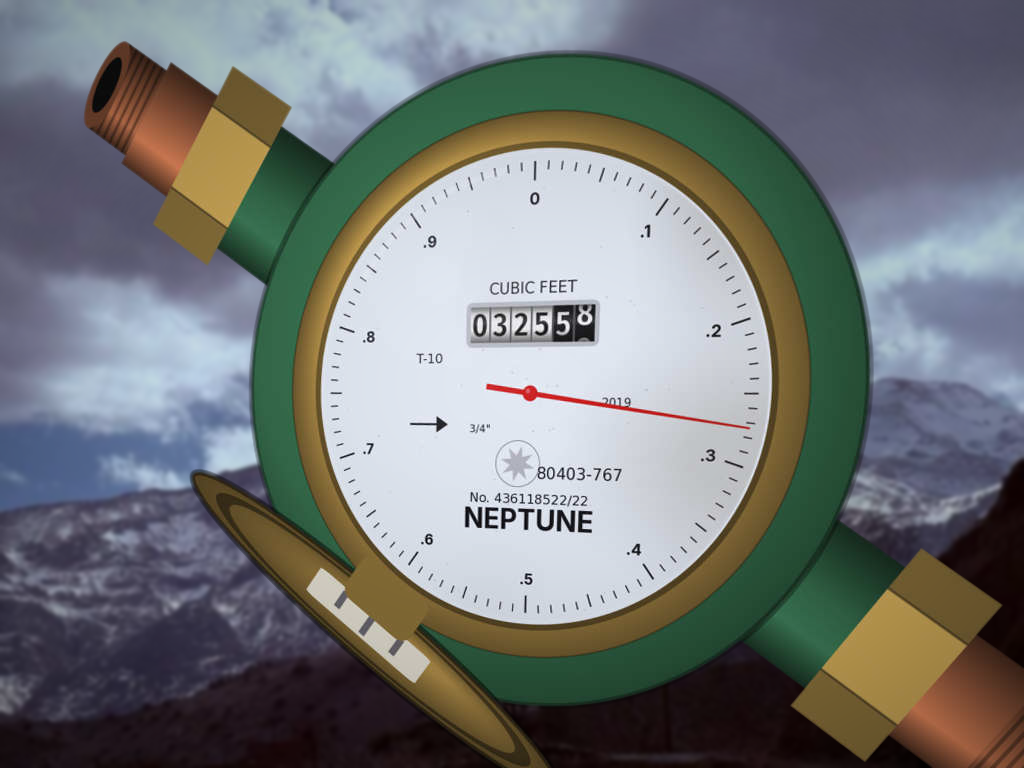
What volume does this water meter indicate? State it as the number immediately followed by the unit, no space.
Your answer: 32558.27ft³
